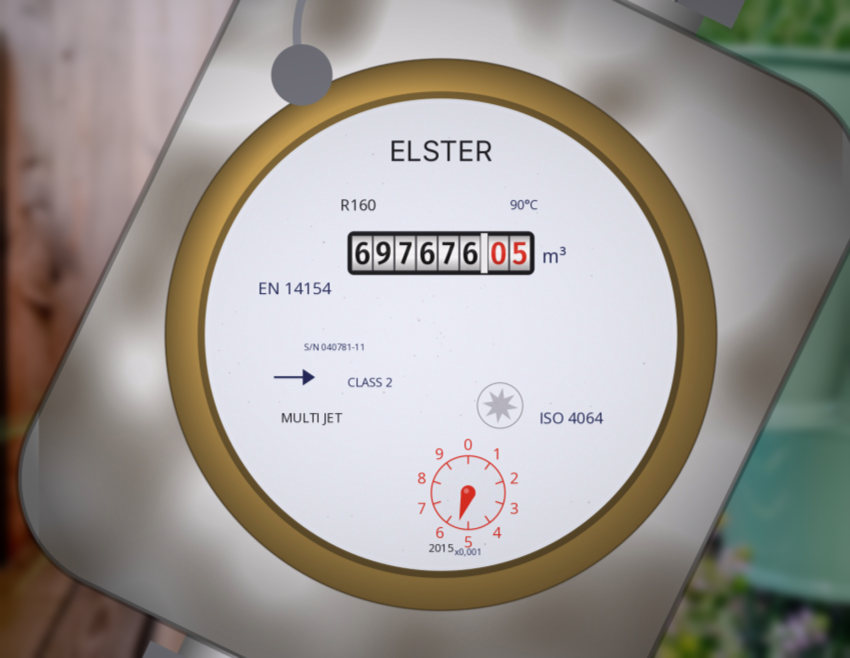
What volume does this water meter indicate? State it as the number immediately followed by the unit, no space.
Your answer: 697676.055m³
